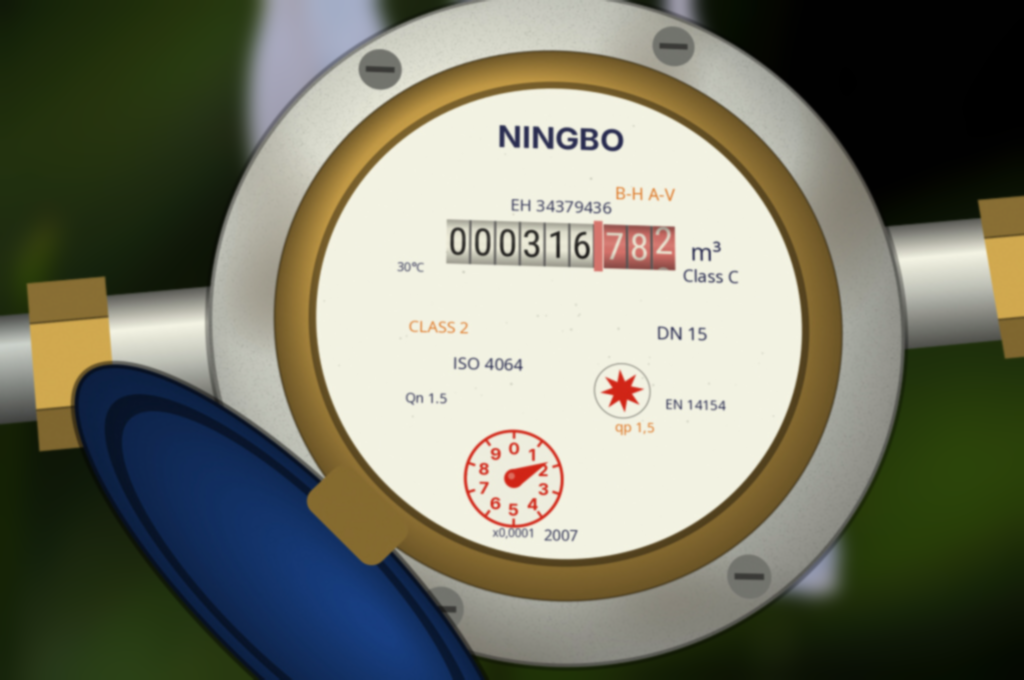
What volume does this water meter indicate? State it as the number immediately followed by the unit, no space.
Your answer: 316.7821m³
